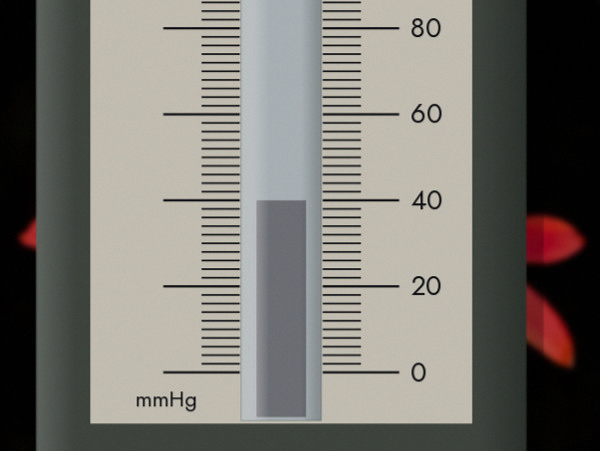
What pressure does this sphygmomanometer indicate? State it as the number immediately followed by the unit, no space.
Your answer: 40mmHg
